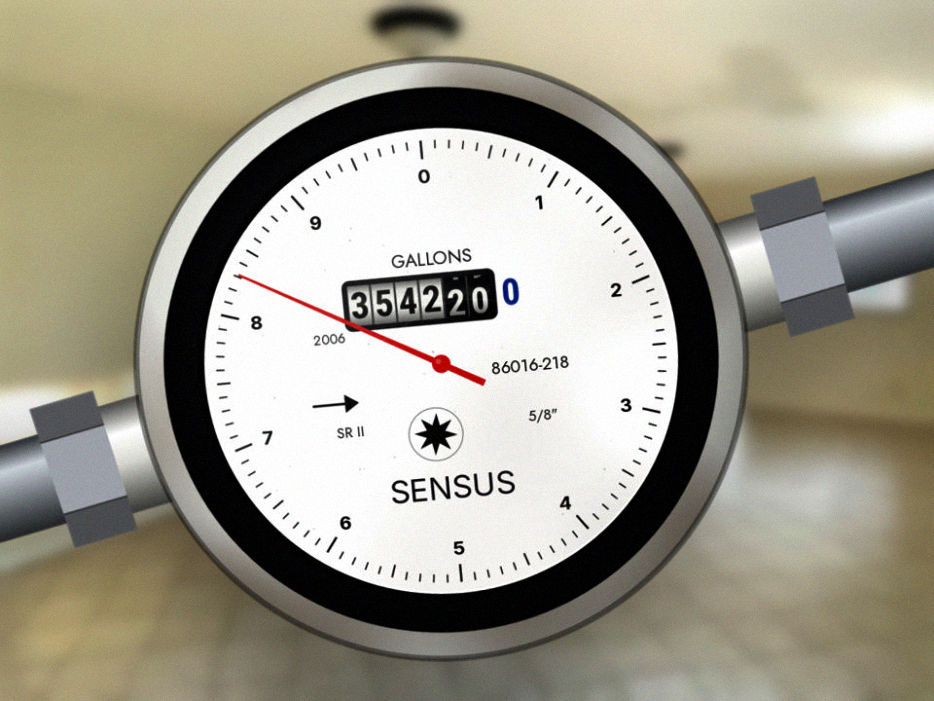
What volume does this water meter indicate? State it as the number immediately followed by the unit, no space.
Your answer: 3542198.3gal
